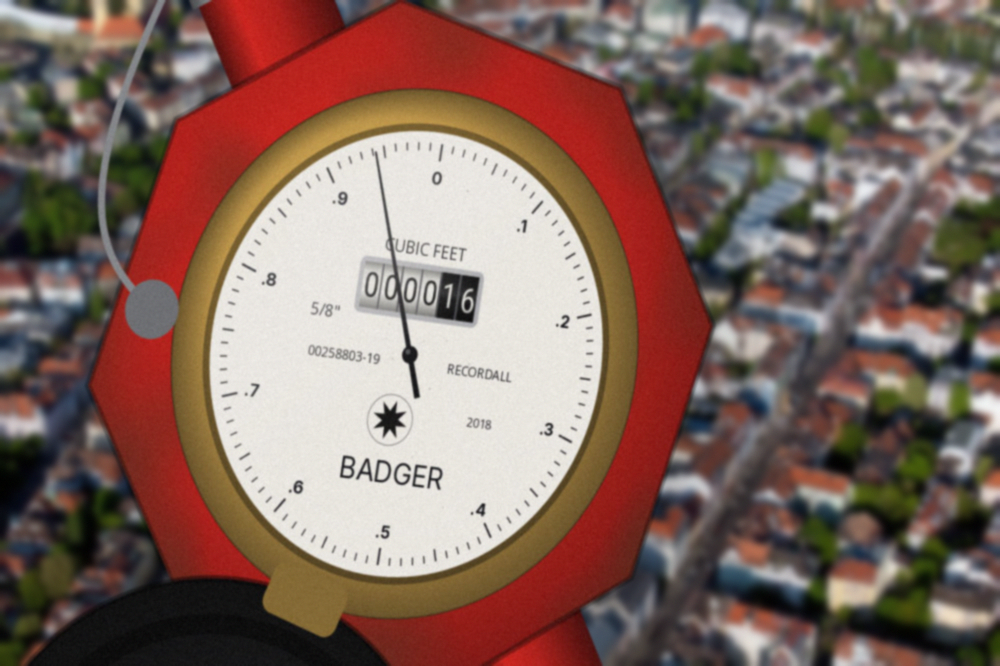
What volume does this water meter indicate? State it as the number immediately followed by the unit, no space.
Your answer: 15.94ft³
